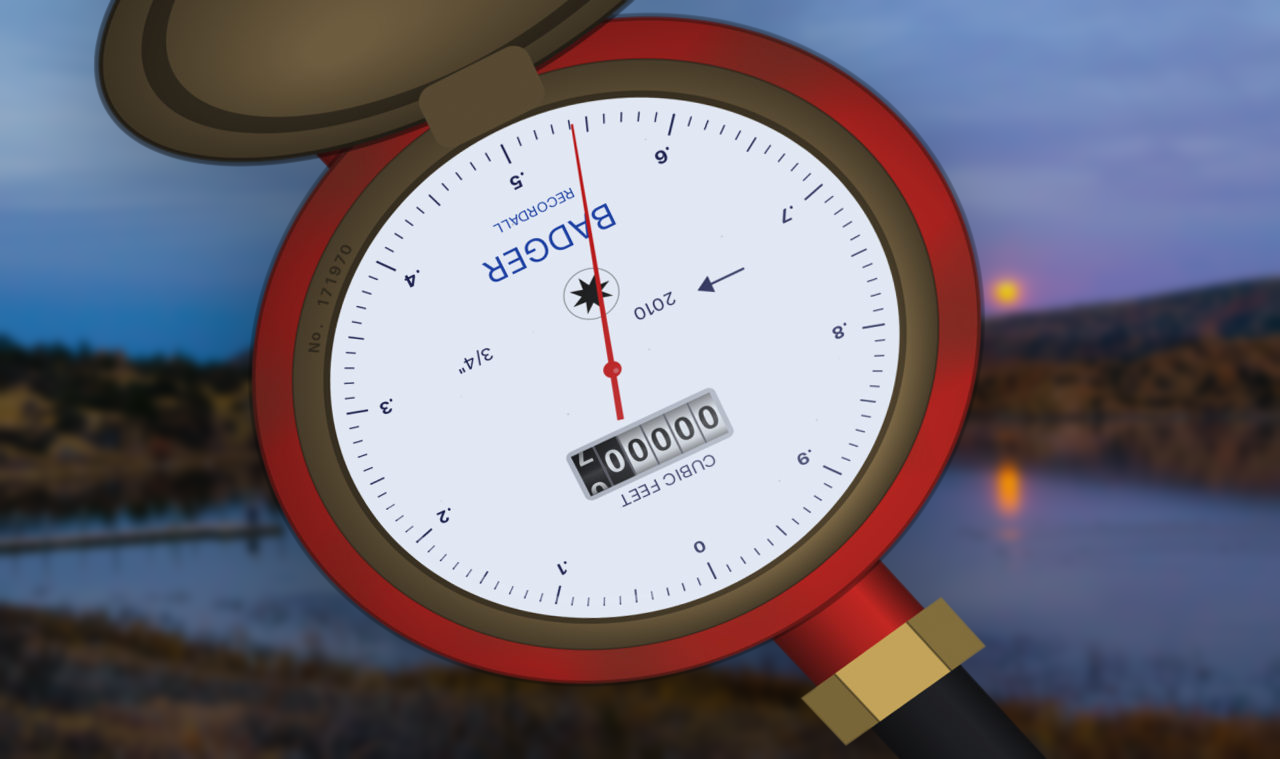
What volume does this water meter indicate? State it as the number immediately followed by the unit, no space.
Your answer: 6.54ft³
